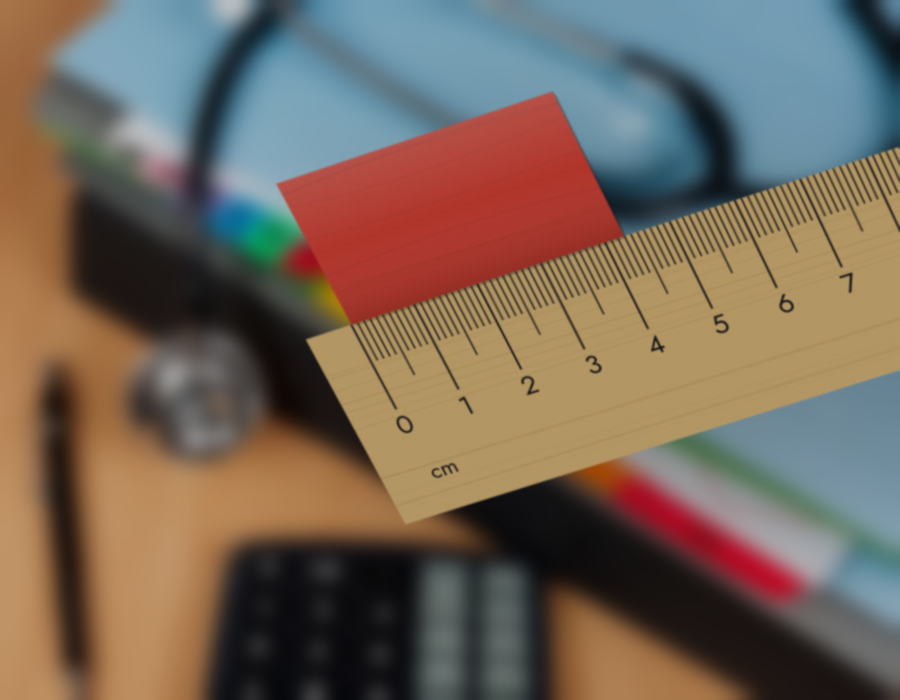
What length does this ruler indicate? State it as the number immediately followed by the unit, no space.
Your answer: 4.3cm
